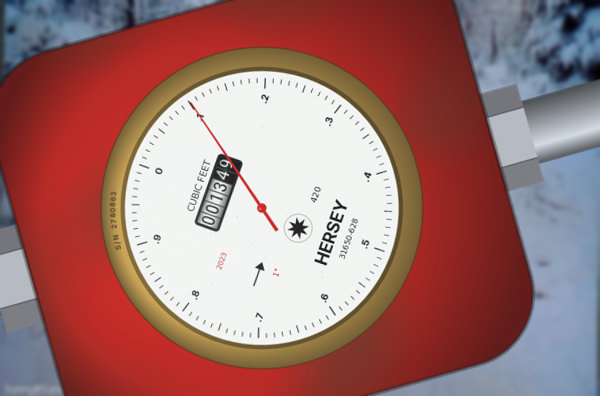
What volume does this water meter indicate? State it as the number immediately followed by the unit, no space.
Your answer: 1349.10ft³
